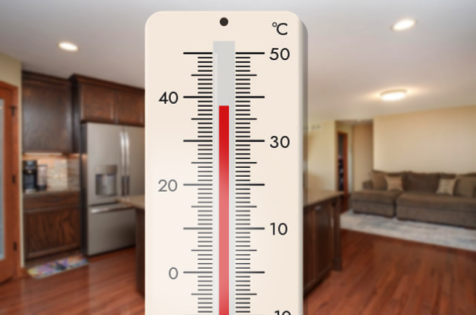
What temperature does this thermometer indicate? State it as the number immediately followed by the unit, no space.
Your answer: 38°C
